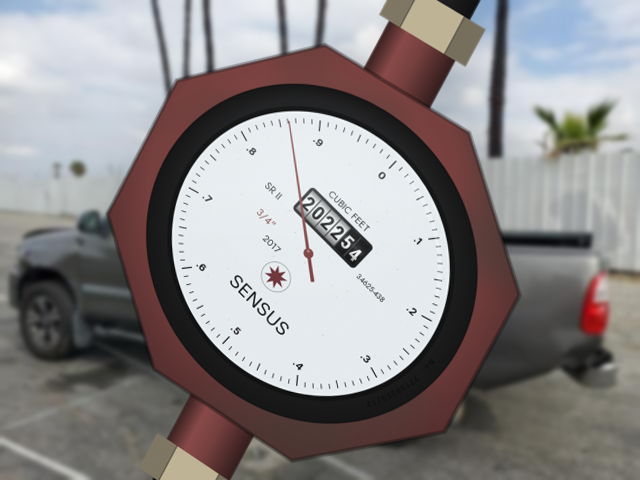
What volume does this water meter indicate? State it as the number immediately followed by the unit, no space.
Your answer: 202253.86ft³
